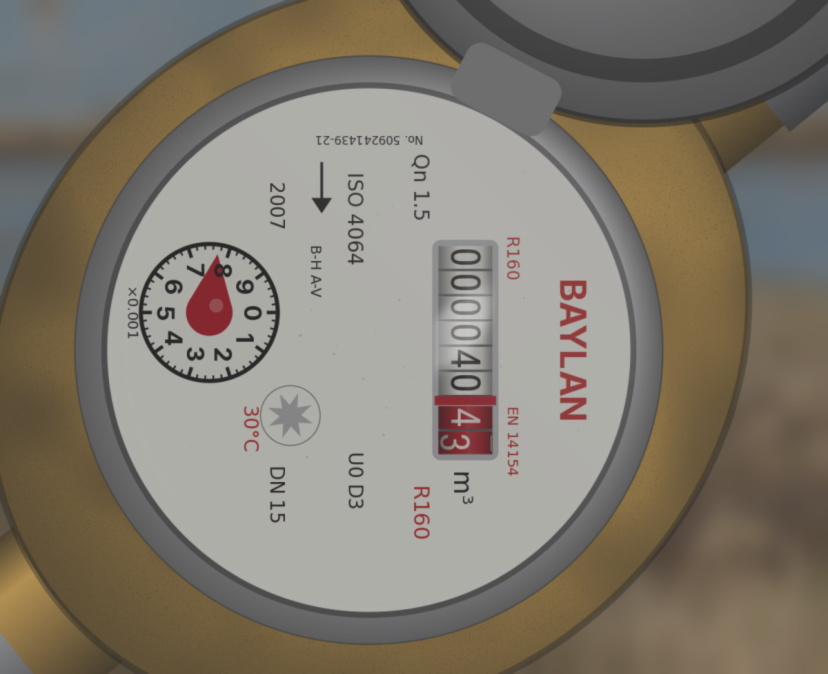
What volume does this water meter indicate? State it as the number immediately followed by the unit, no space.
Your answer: 40.427m³
